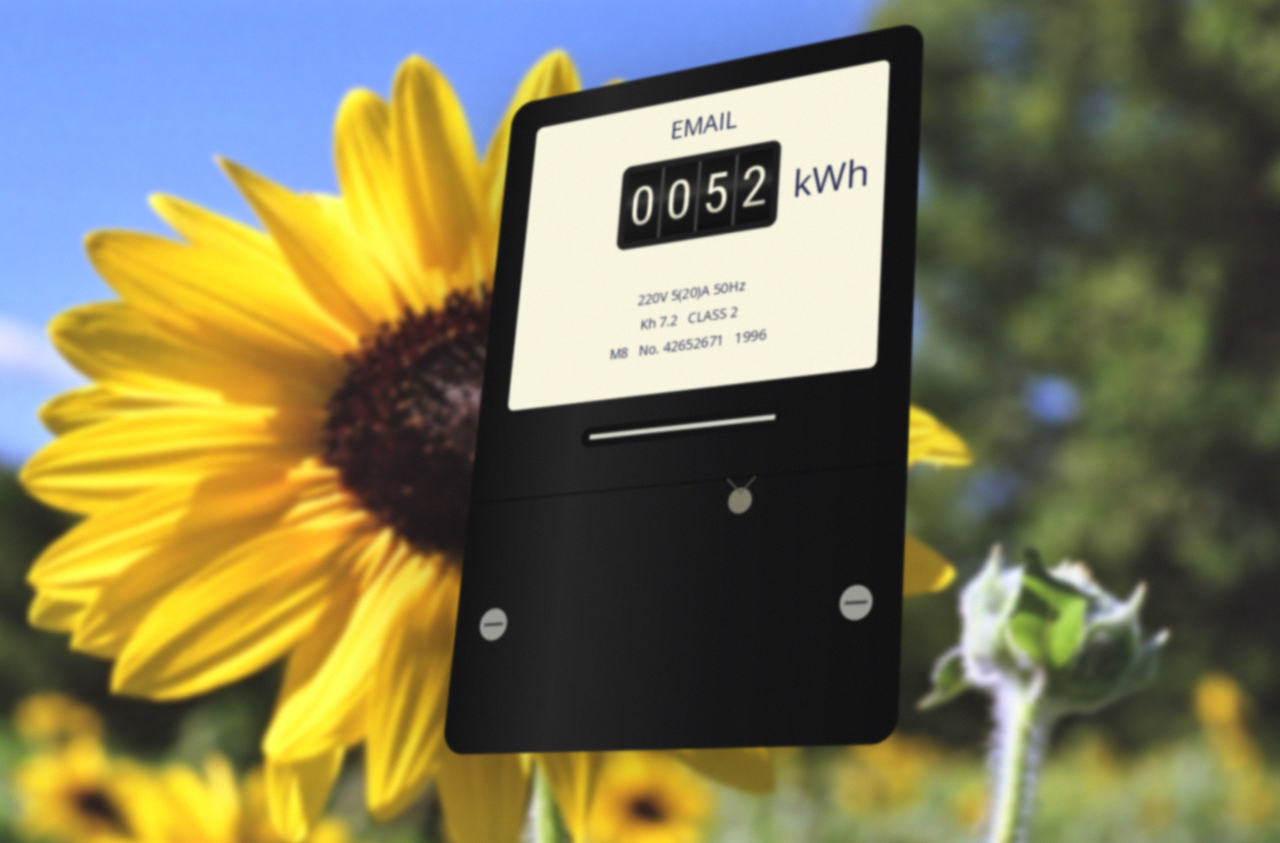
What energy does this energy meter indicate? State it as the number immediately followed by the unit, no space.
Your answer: 52kWh
